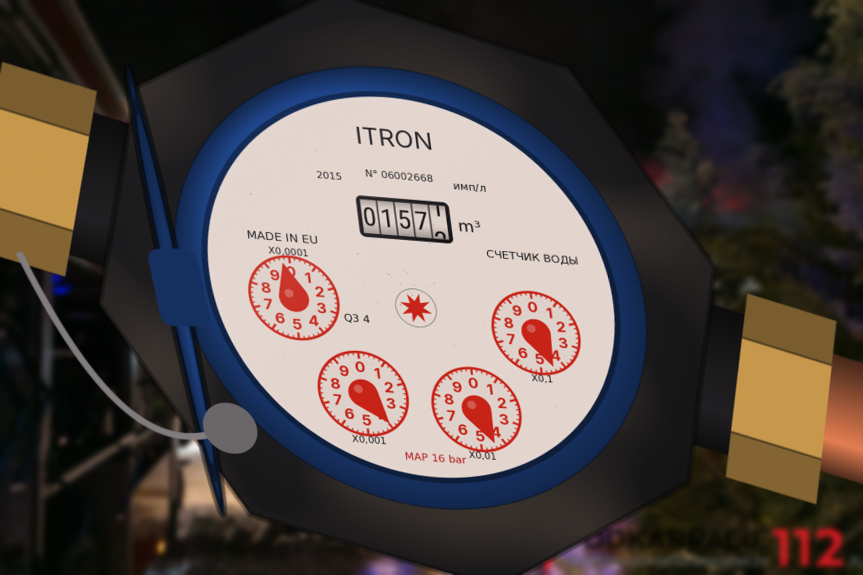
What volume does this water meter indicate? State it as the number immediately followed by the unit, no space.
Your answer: 1571.4439m³
